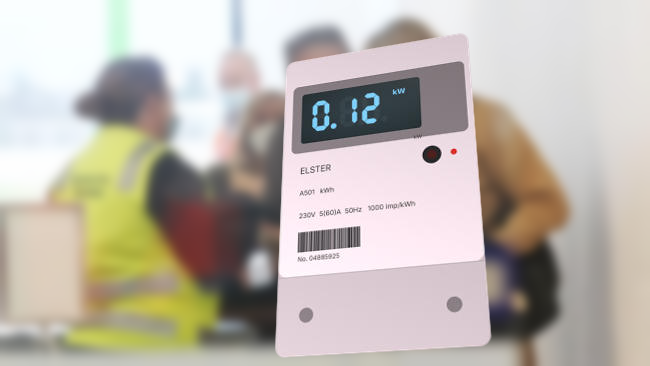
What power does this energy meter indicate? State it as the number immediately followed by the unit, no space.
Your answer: 0.12kW
